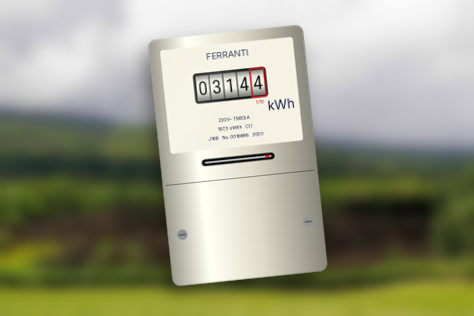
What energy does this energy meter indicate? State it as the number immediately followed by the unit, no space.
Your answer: 314.4kWh
